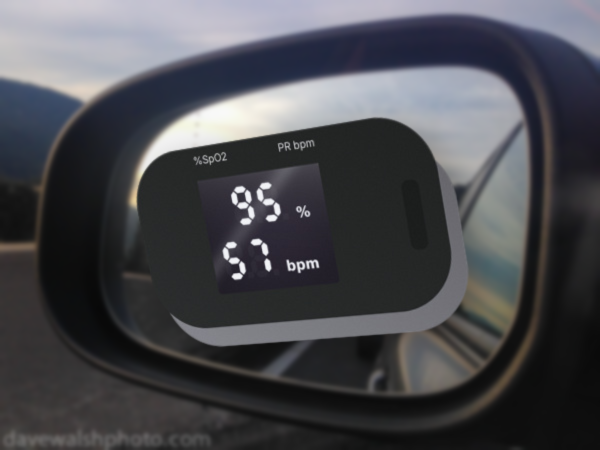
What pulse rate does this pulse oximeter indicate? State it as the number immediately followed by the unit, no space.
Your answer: 57bpm
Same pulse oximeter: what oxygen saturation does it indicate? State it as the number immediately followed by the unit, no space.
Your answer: 95%
